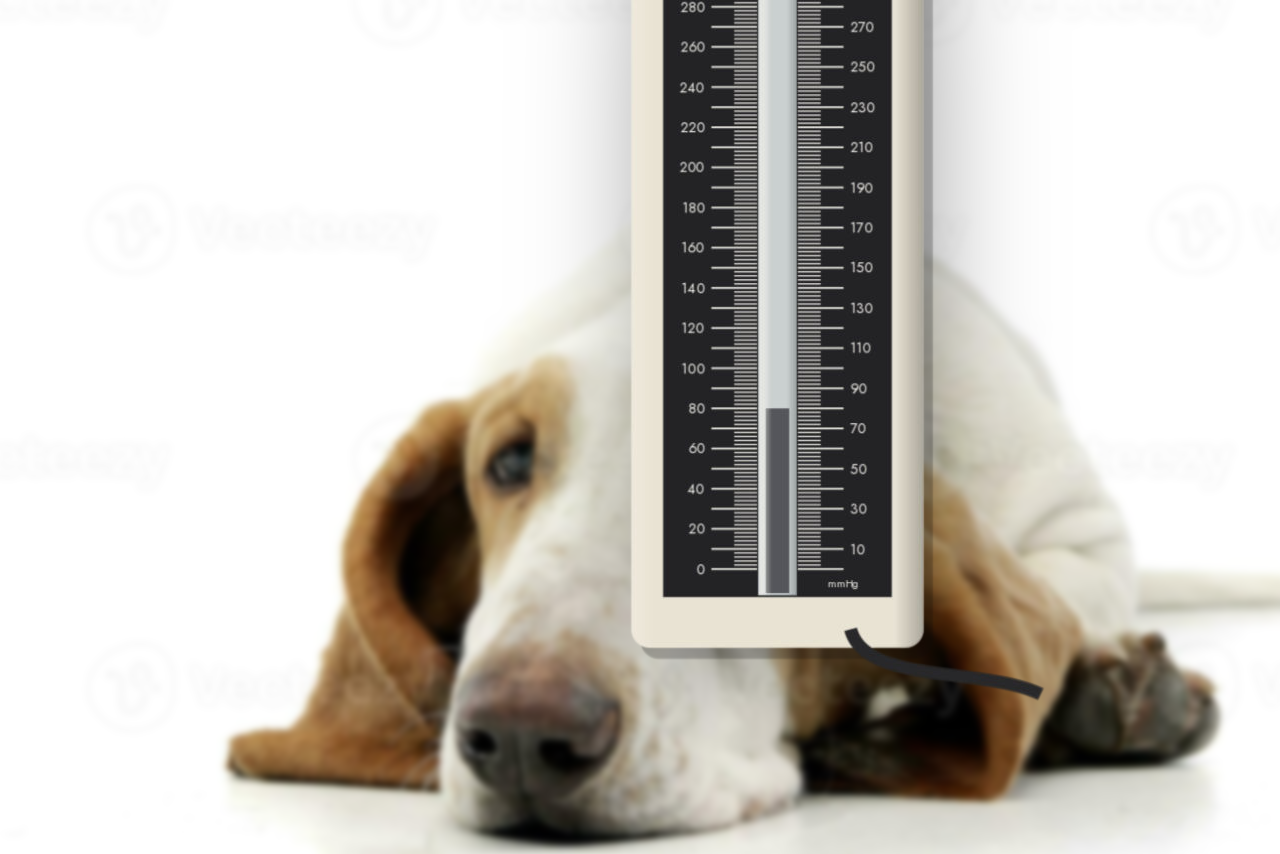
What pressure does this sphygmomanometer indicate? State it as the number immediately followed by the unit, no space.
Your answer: 80mmHg
